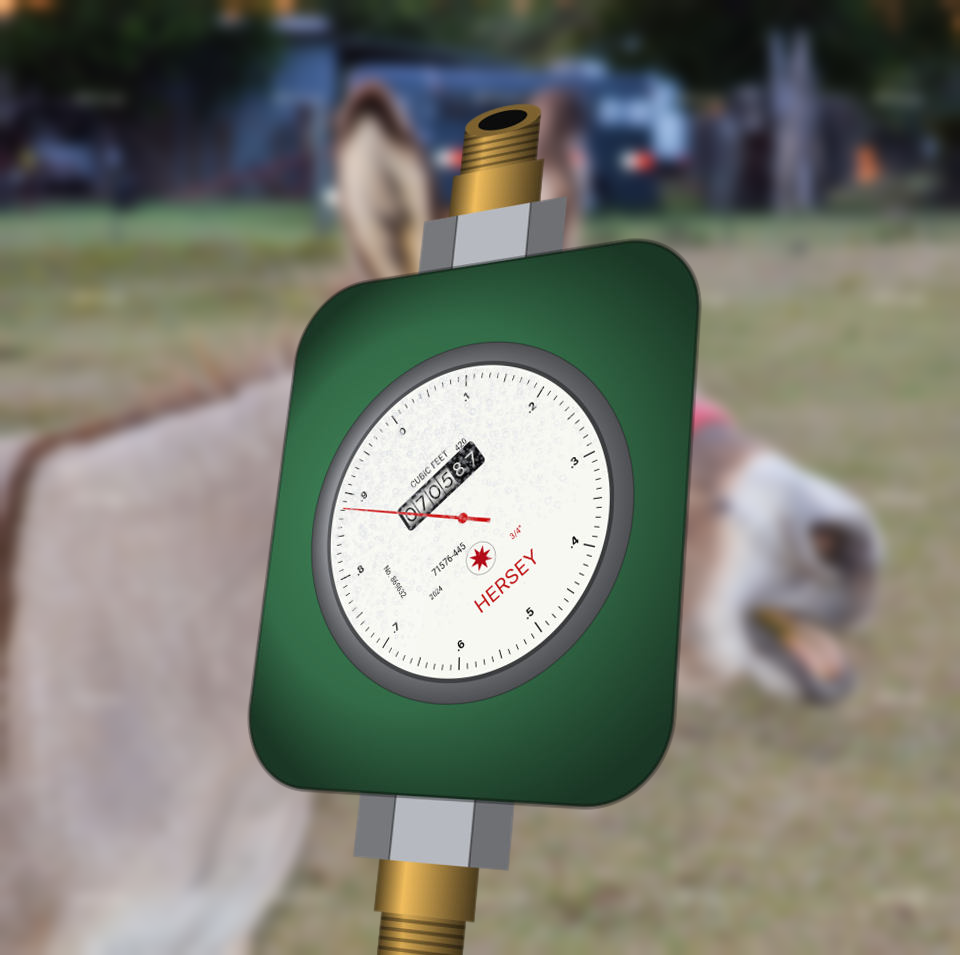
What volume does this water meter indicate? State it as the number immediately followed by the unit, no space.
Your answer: 70586.88ft³
